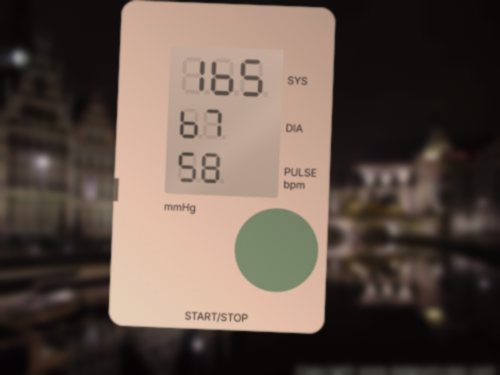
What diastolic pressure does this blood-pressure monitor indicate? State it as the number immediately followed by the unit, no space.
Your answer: 67mmHg
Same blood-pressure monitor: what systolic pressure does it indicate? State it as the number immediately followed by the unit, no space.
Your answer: 165mmHg
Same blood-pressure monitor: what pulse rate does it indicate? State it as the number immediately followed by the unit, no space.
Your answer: 58bpm
